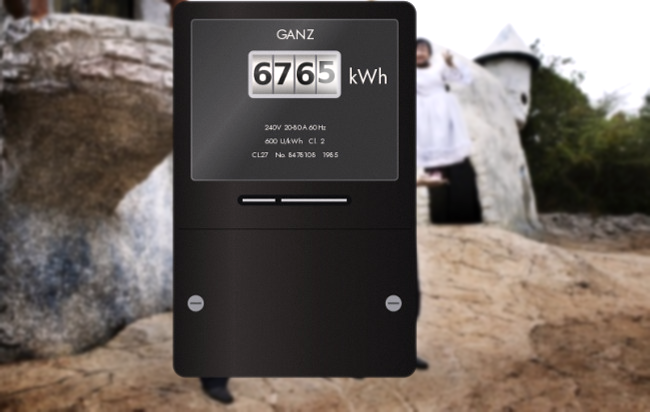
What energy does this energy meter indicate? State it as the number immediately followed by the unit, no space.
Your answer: 6765kWh
